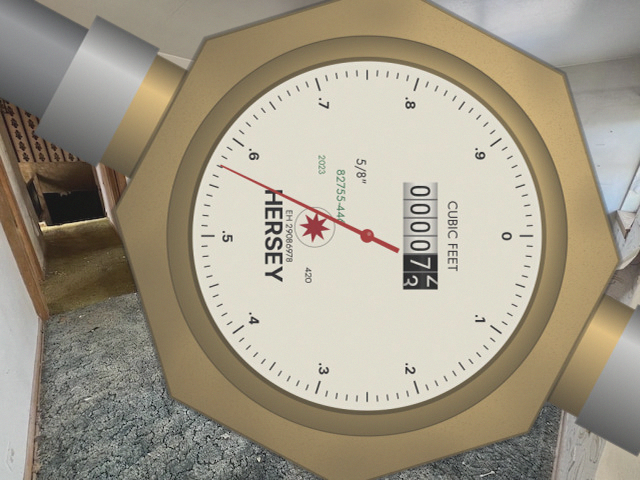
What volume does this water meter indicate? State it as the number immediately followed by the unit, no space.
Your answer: 72.57ft³
